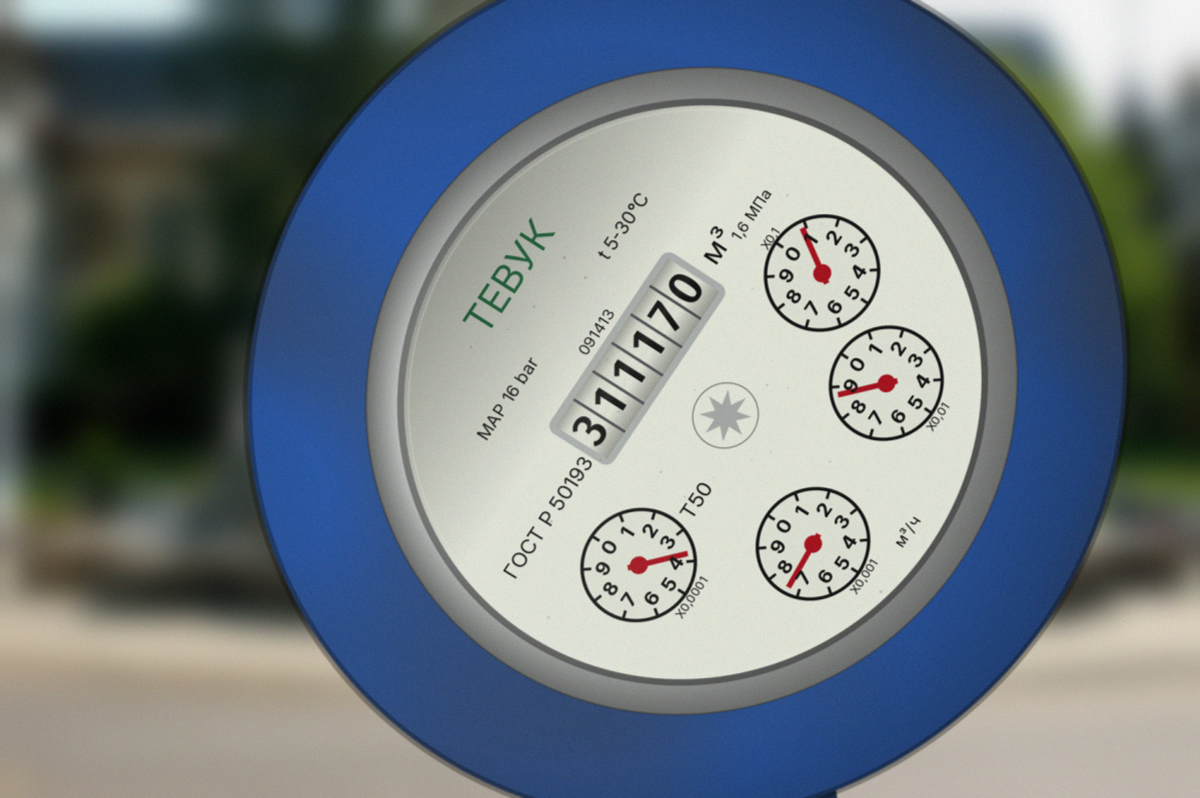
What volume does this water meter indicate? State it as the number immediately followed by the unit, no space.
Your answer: 311170.0873m³
